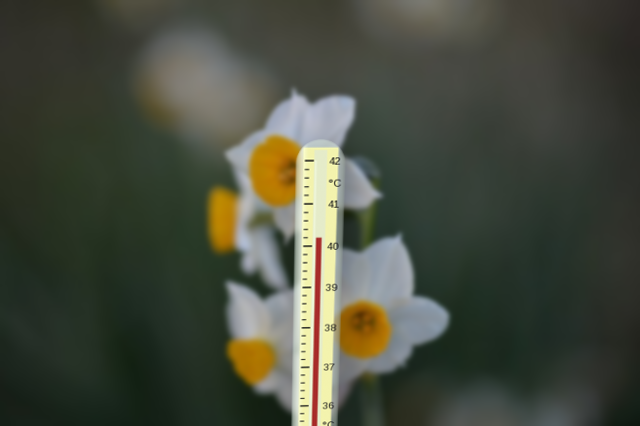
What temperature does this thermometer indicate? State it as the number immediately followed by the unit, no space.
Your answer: 40.2°C
